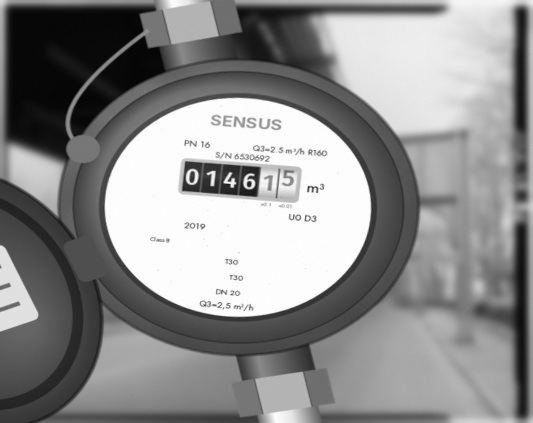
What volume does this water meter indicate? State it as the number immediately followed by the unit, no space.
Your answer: 146.15m³
